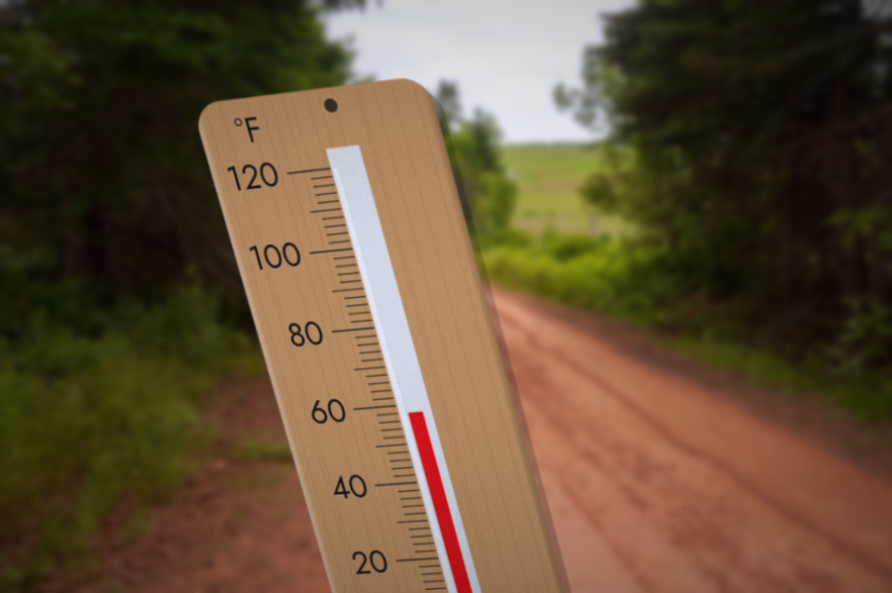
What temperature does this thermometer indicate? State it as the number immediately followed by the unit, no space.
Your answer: 58°F
